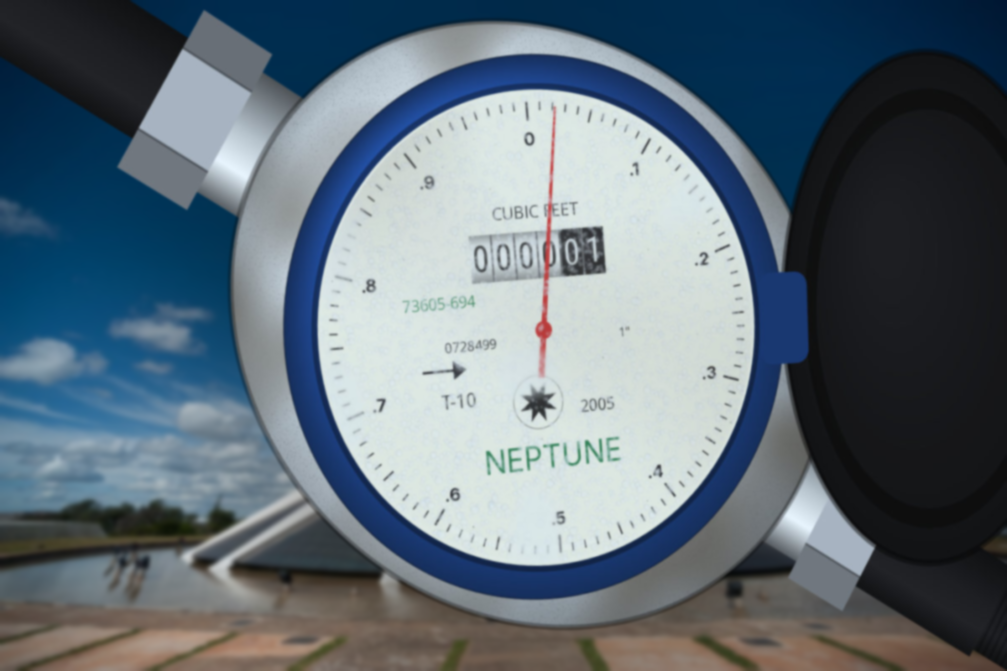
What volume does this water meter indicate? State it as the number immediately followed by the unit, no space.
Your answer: 1.02ft³
